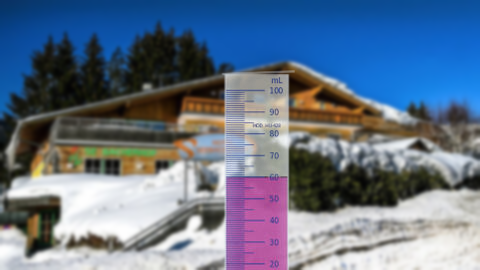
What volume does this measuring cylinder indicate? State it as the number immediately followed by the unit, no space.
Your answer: 60mL
